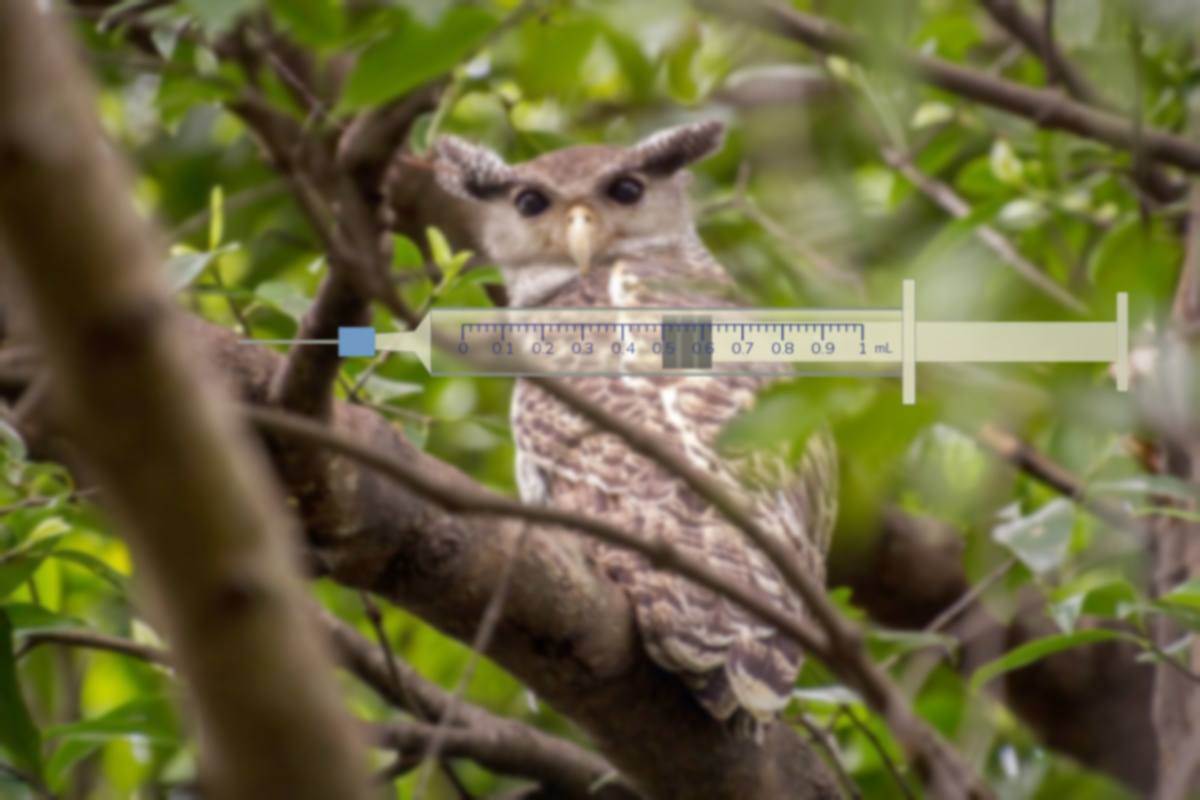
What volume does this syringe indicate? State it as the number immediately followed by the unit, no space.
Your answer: 0.5mL
